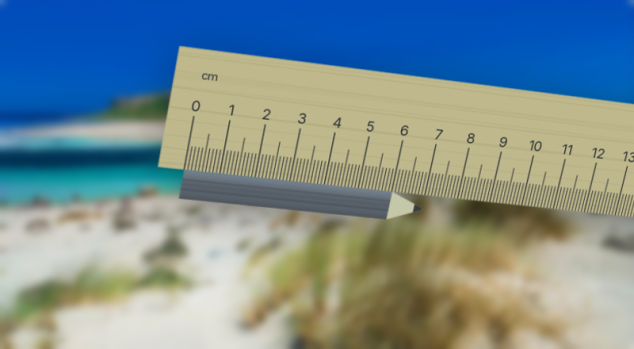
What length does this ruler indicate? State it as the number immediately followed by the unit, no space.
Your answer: 7cm
